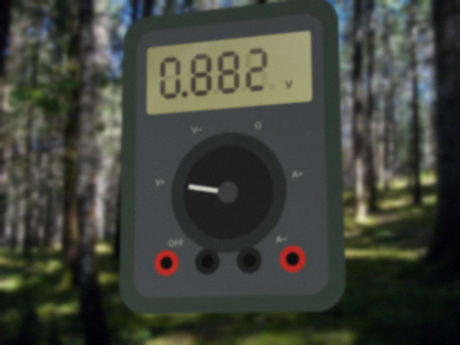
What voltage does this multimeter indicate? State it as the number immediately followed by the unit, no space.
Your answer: 0.882V
